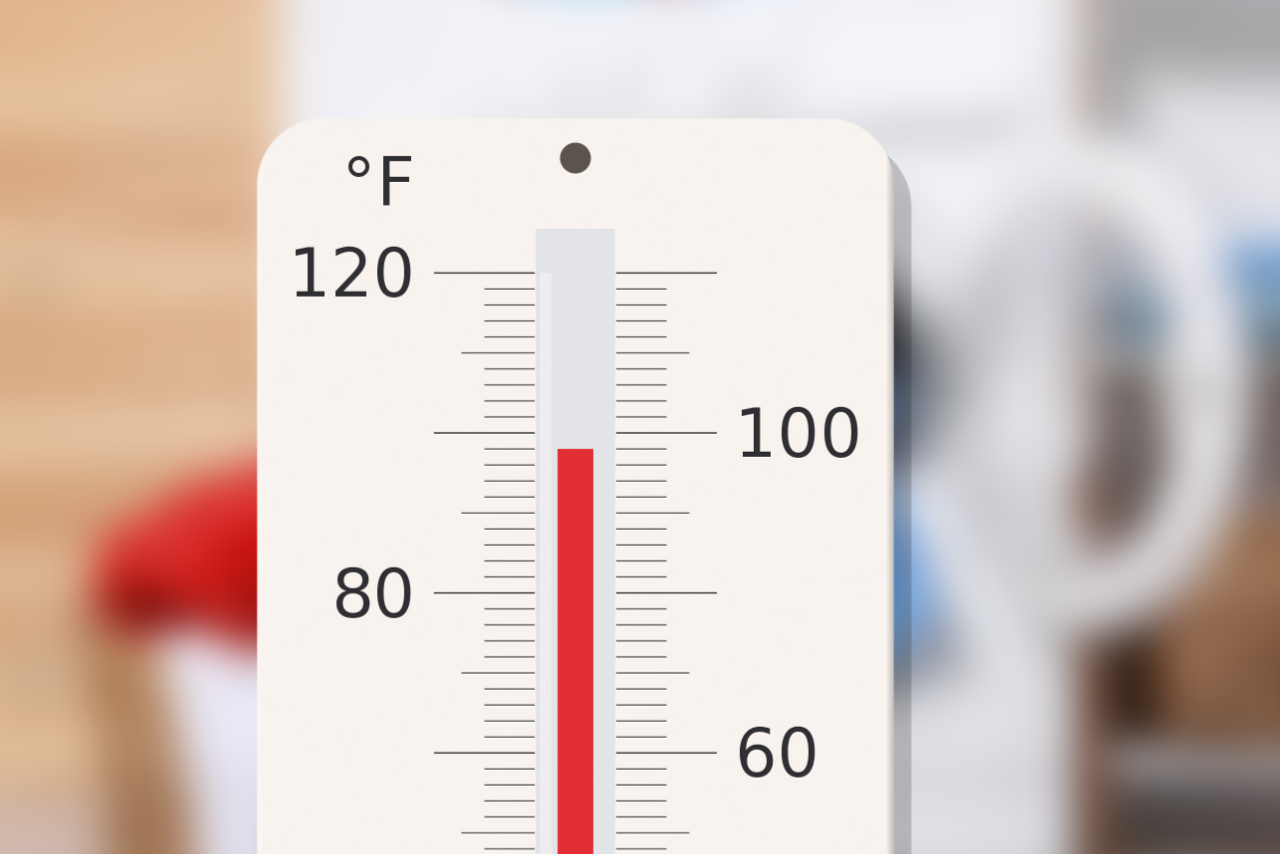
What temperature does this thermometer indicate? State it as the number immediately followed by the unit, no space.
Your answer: 98°F
